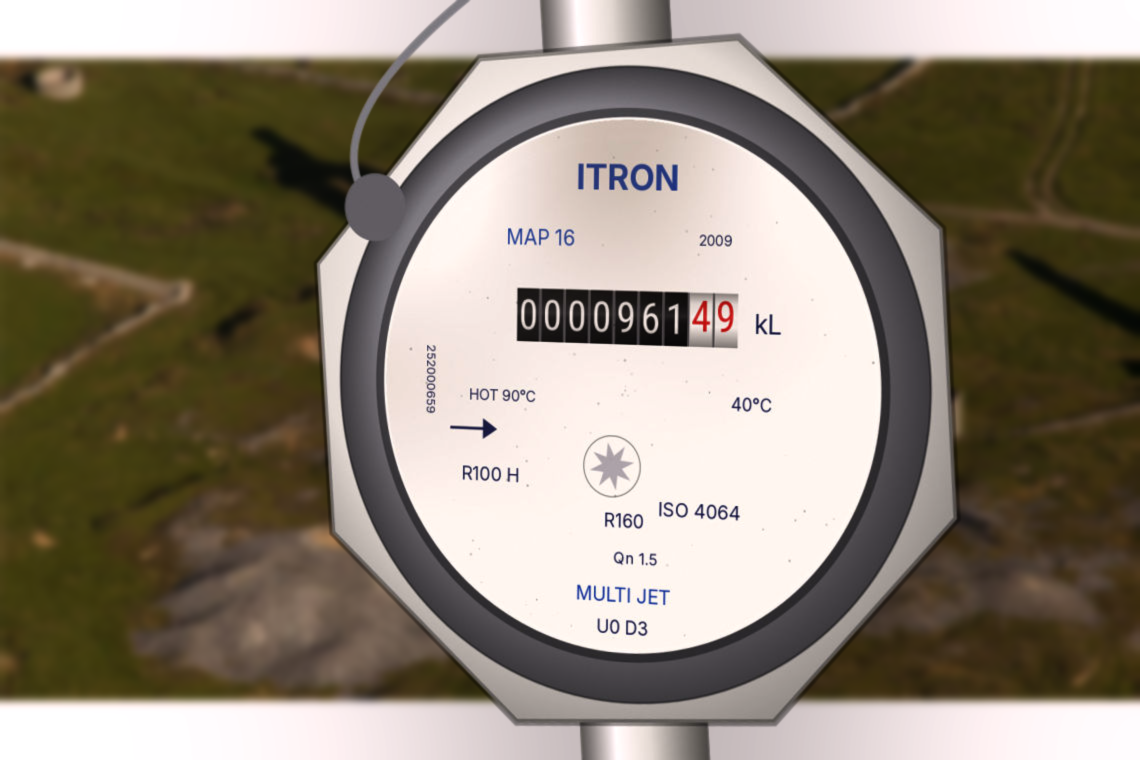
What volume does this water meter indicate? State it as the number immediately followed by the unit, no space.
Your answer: 961.49kL
